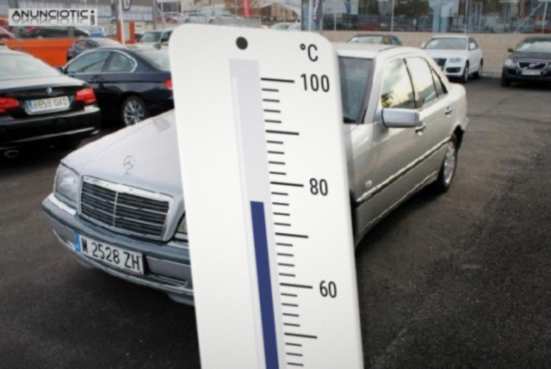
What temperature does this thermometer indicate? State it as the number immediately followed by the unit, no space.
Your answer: 76°C
